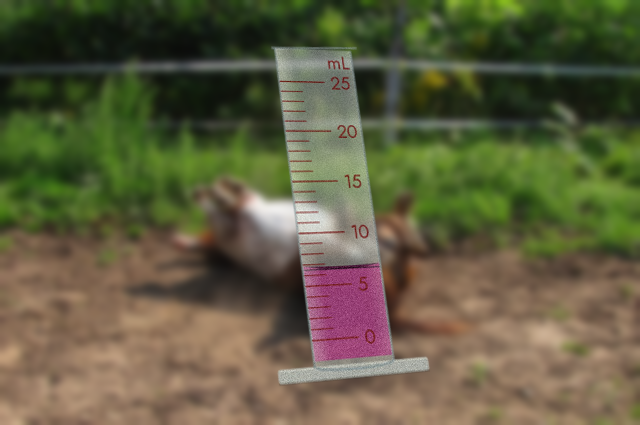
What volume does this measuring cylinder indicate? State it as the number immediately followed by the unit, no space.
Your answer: 6.5mL
